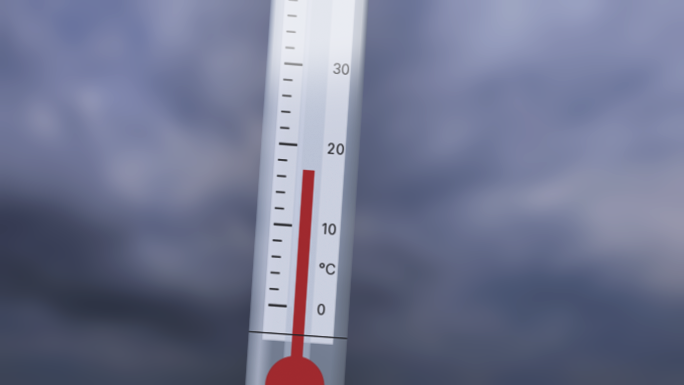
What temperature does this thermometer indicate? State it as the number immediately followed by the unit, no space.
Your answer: 17°C
